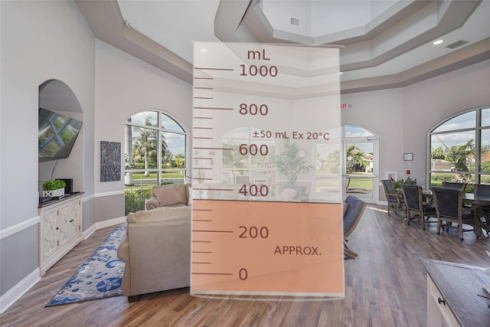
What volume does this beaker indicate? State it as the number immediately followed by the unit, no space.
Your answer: 350mL
